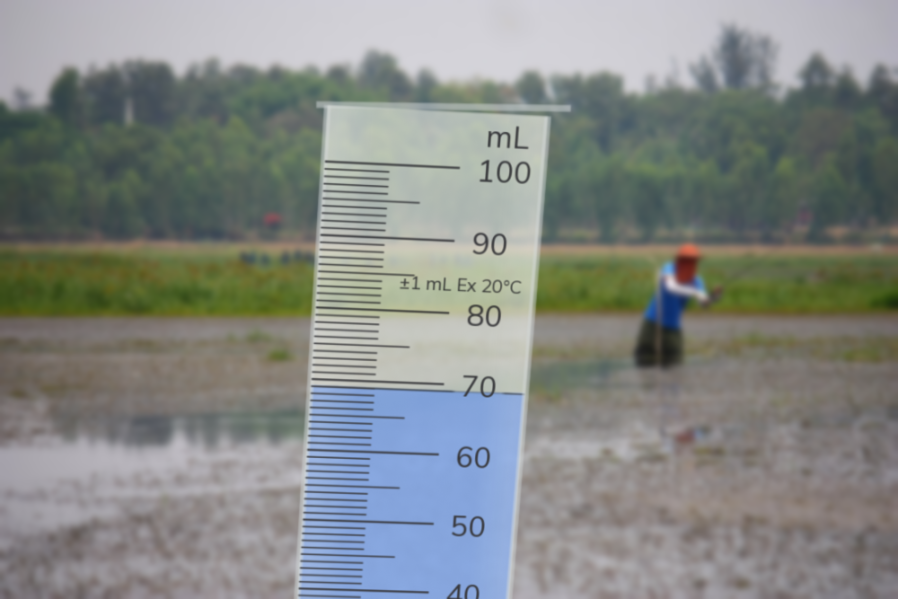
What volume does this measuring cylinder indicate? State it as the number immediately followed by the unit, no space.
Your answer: 69mL
